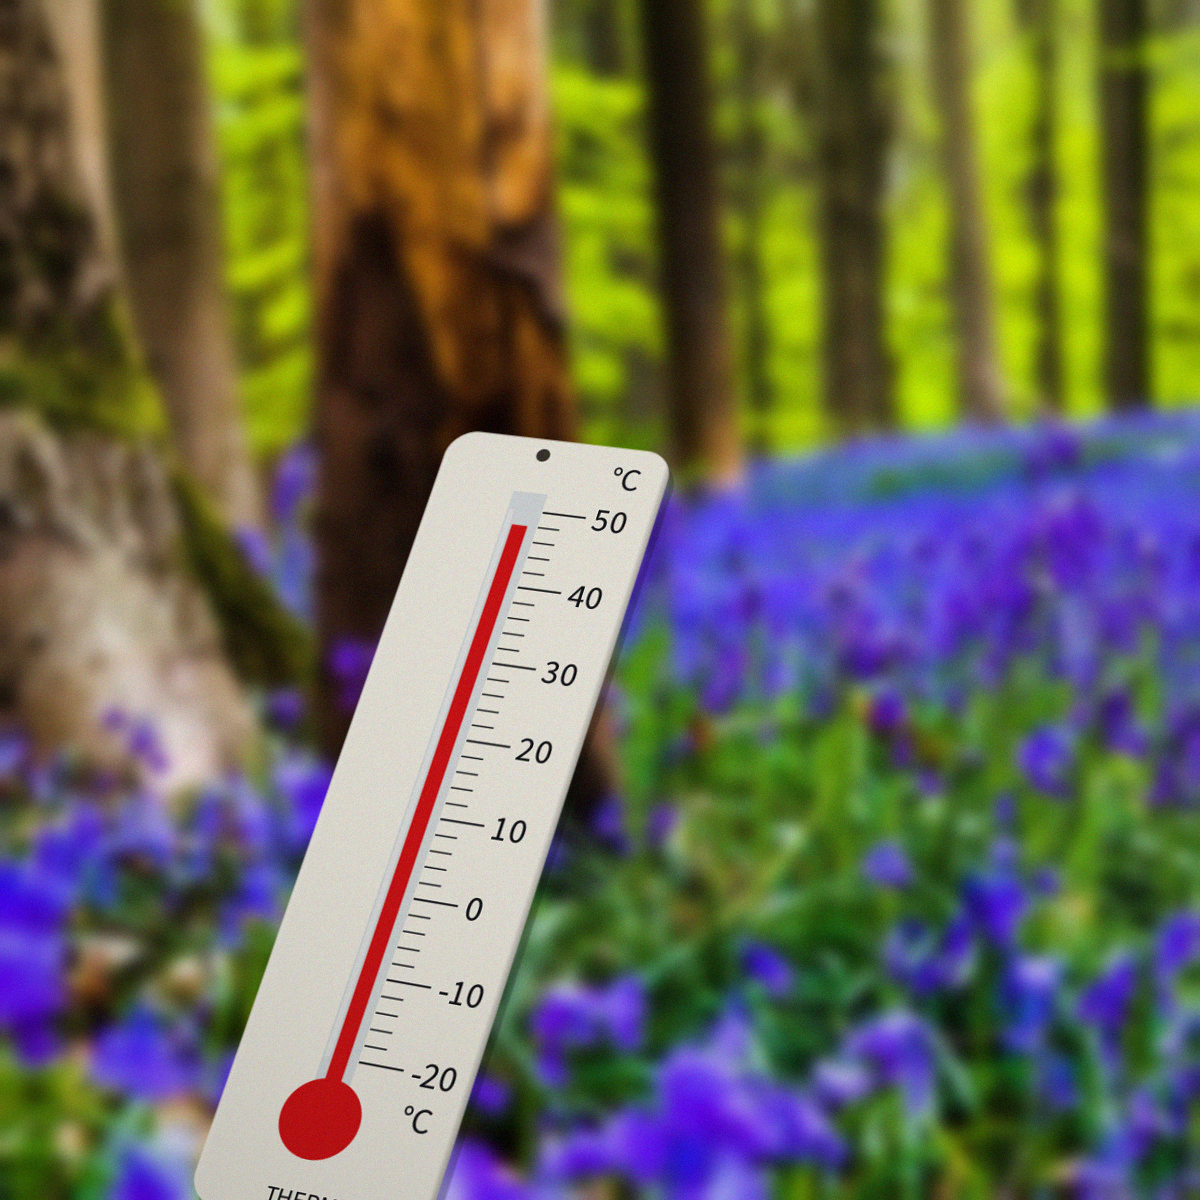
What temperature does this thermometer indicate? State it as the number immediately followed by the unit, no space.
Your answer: 48°C
